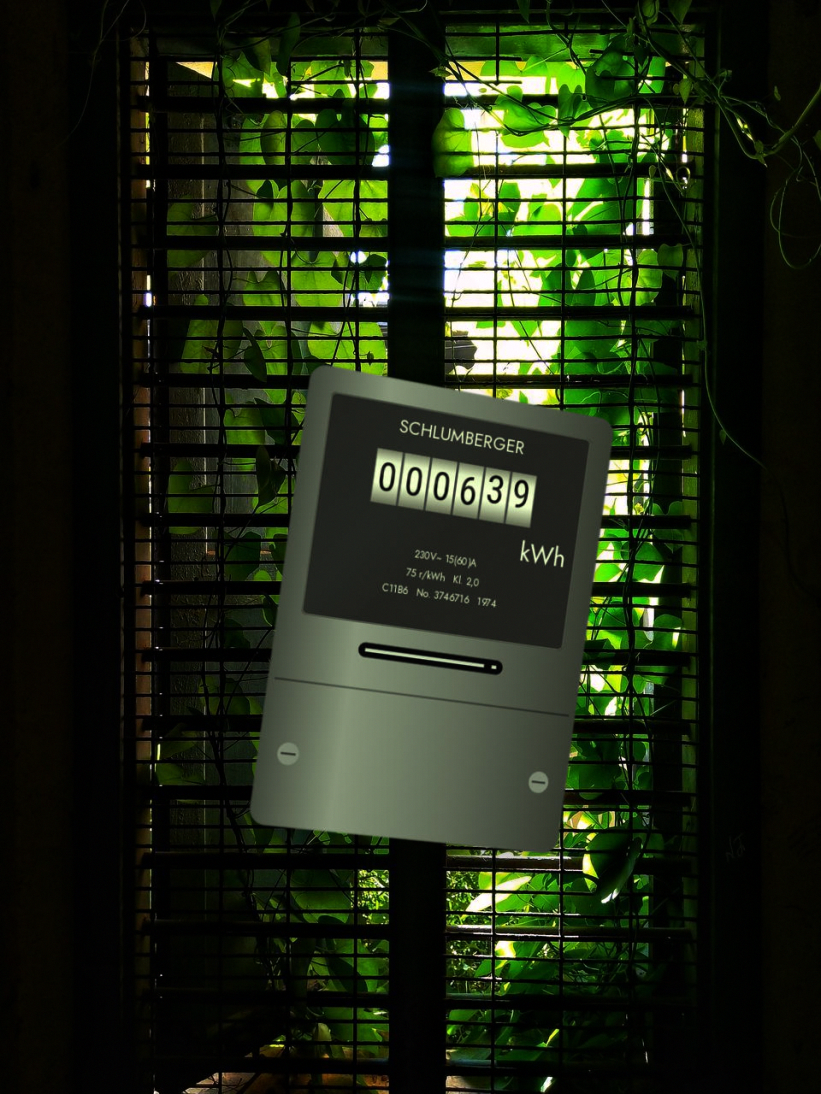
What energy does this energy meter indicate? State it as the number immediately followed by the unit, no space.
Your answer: 639kWh
